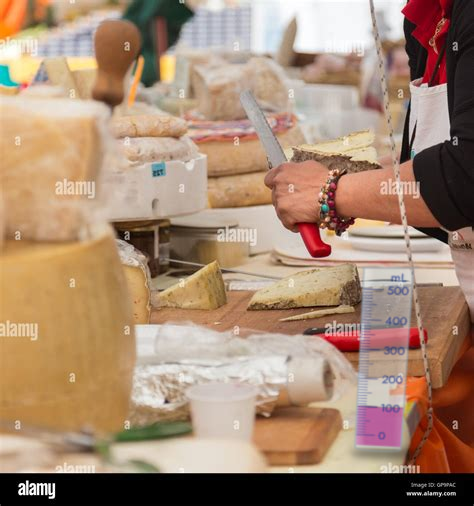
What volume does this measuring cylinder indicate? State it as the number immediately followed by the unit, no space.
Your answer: 100mL
